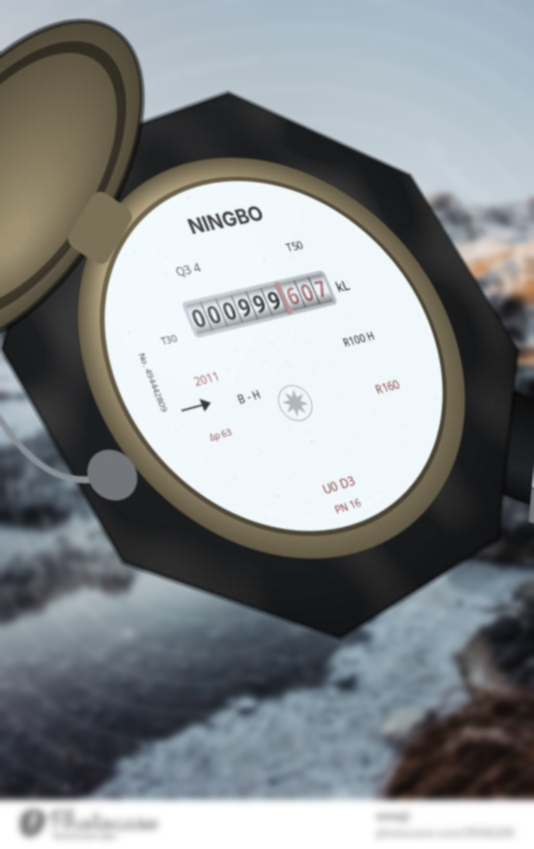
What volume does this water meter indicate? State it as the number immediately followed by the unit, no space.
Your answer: 999.607kL
